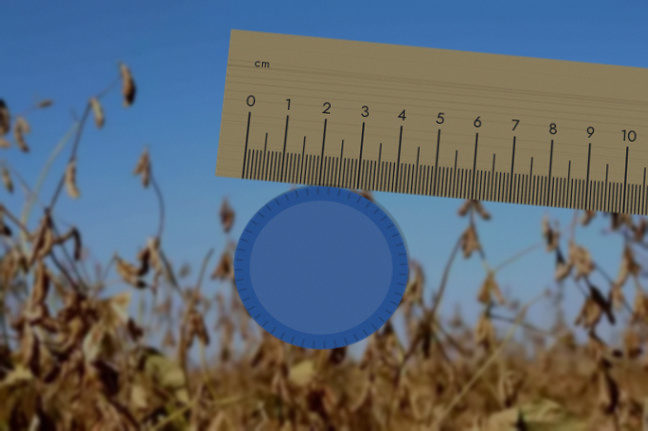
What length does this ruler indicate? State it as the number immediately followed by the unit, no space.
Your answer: 4.5cm
